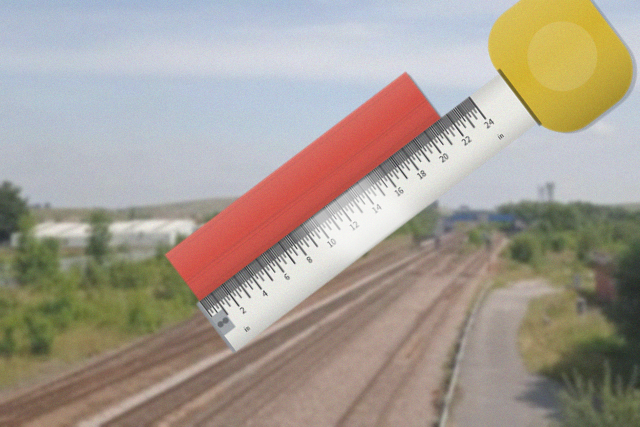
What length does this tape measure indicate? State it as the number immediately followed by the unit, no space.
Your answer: 21.5in
